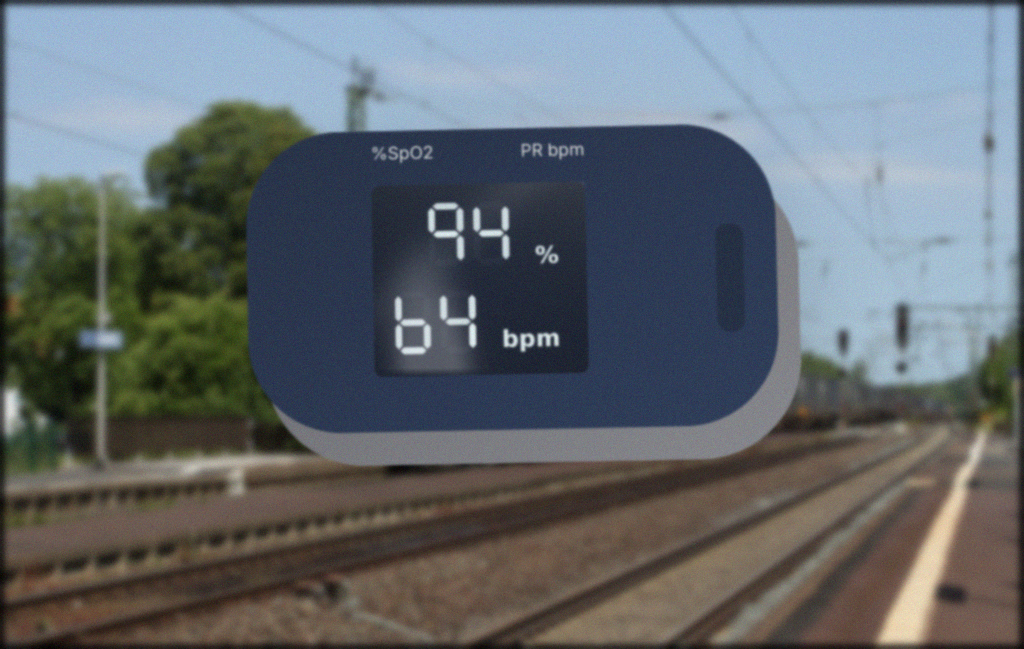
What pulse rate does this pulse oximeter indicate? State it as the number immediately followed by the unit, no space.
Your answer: 64bpm
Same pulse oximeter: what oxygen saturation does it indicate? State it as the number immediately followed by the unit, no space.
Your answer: 94%
